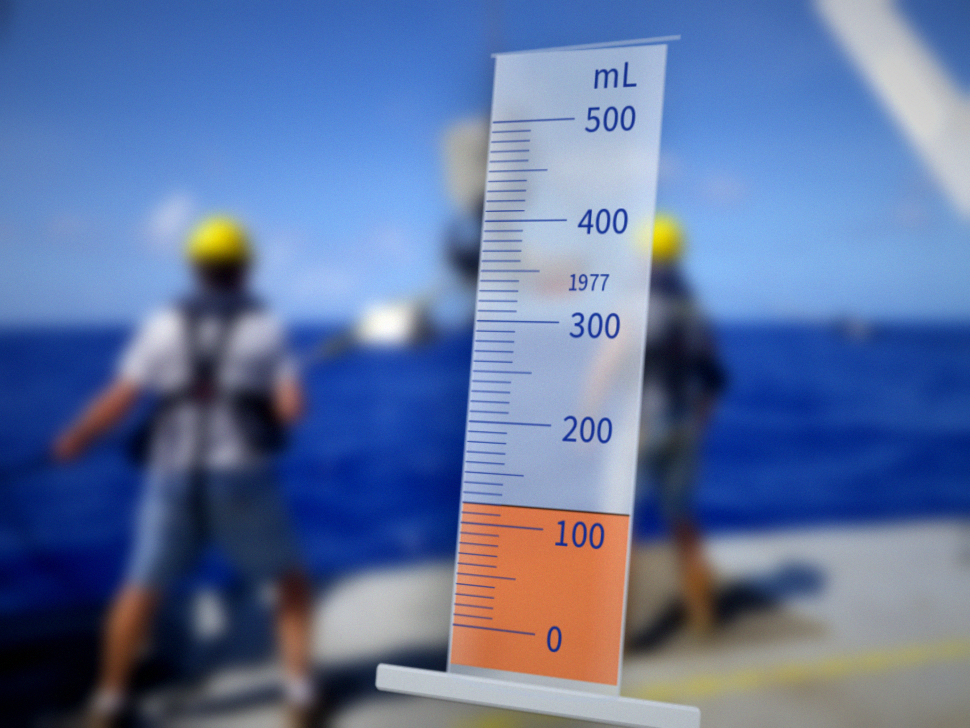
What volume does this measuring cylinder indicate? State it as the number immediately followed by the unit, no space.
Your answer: 120mL
